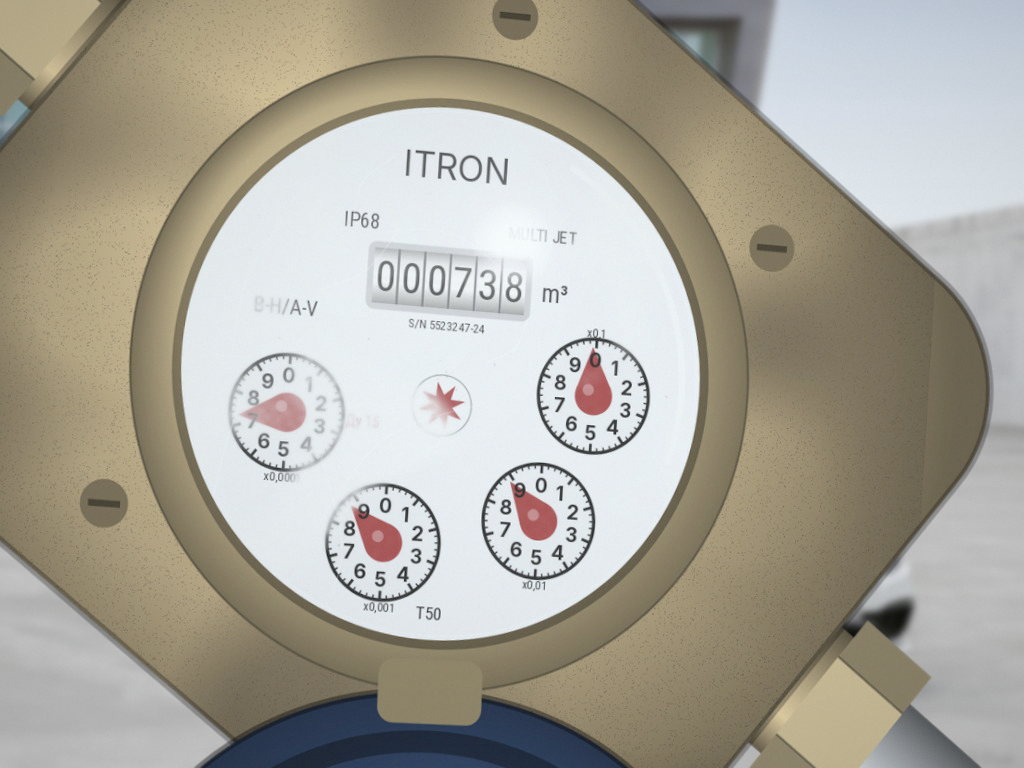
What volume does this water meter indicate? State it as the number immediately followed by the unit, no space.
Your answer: 737.9887m³
